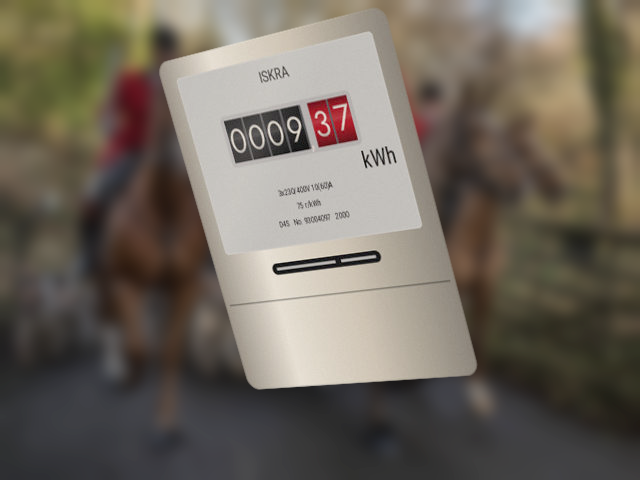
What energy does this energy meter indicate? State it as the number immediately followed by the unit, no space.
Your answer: 9.37kWh
